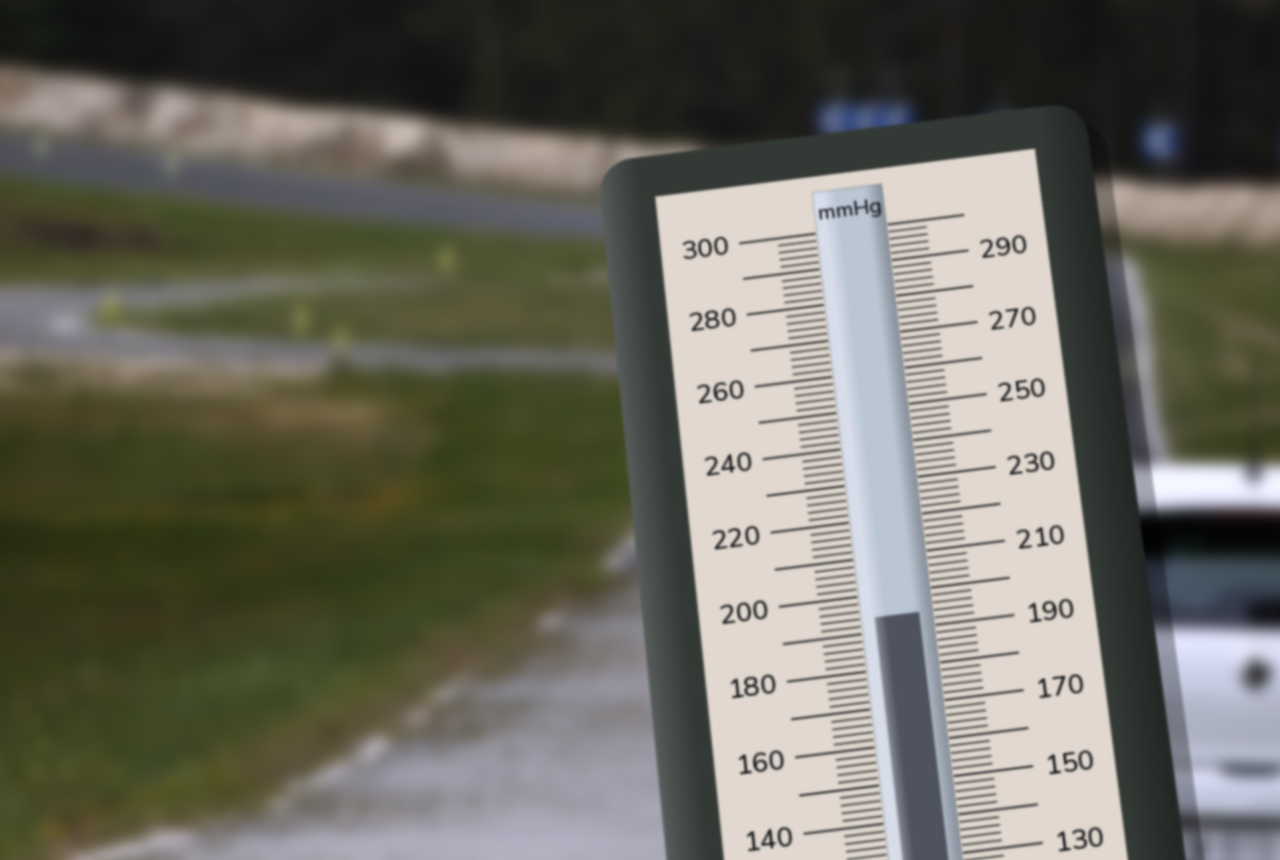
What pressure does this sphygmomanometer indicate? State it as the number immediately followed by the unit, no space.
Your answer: 194mmHg
